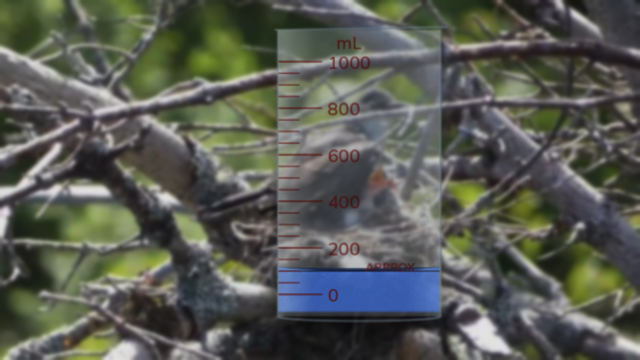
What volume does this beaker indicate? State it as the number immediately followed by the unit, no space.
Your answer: 100mL
